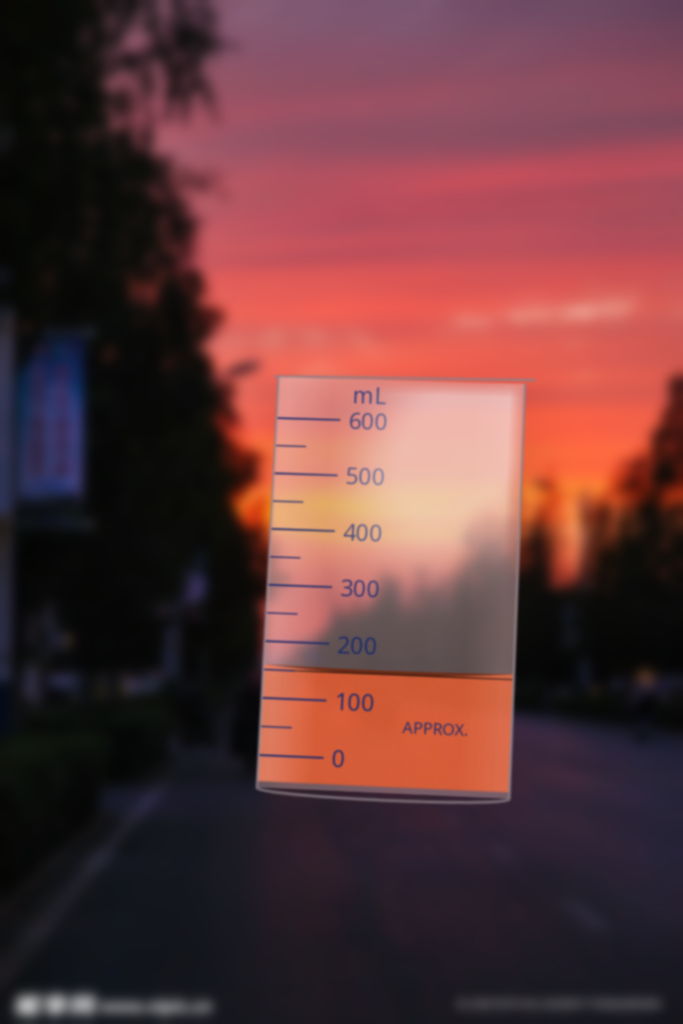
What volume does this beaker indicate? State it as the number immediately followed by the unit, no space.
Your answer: 150mL
